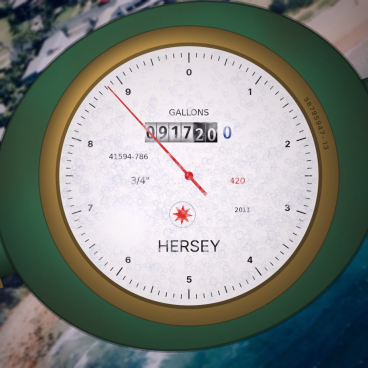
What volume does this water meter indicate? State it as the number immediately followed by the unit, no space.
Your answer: 917198.8gal
